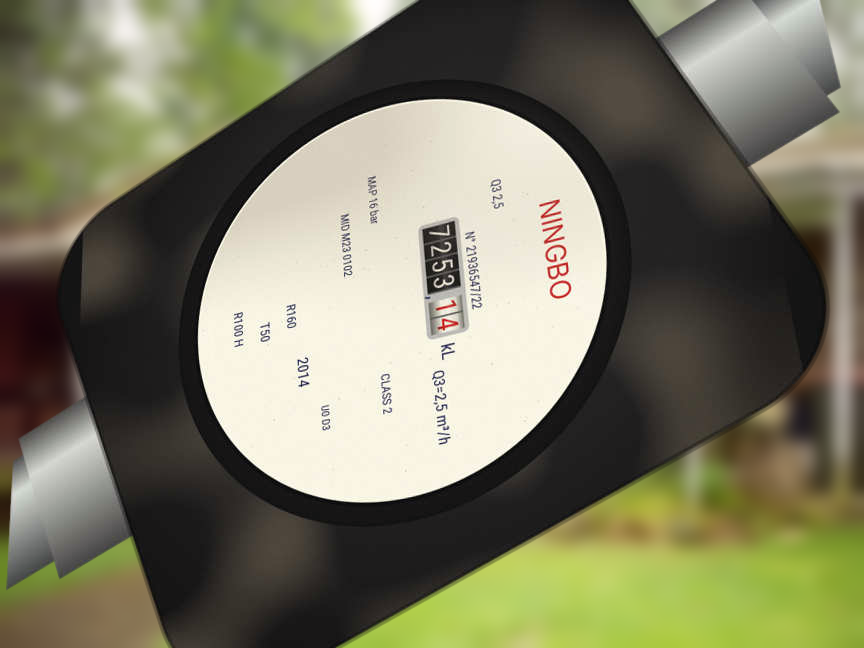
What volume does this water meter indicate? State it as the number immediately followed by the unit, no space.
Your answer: 7253.14kL
